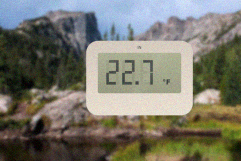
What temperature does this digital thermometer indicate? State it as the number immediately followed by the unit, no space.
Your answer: 22.7°F
